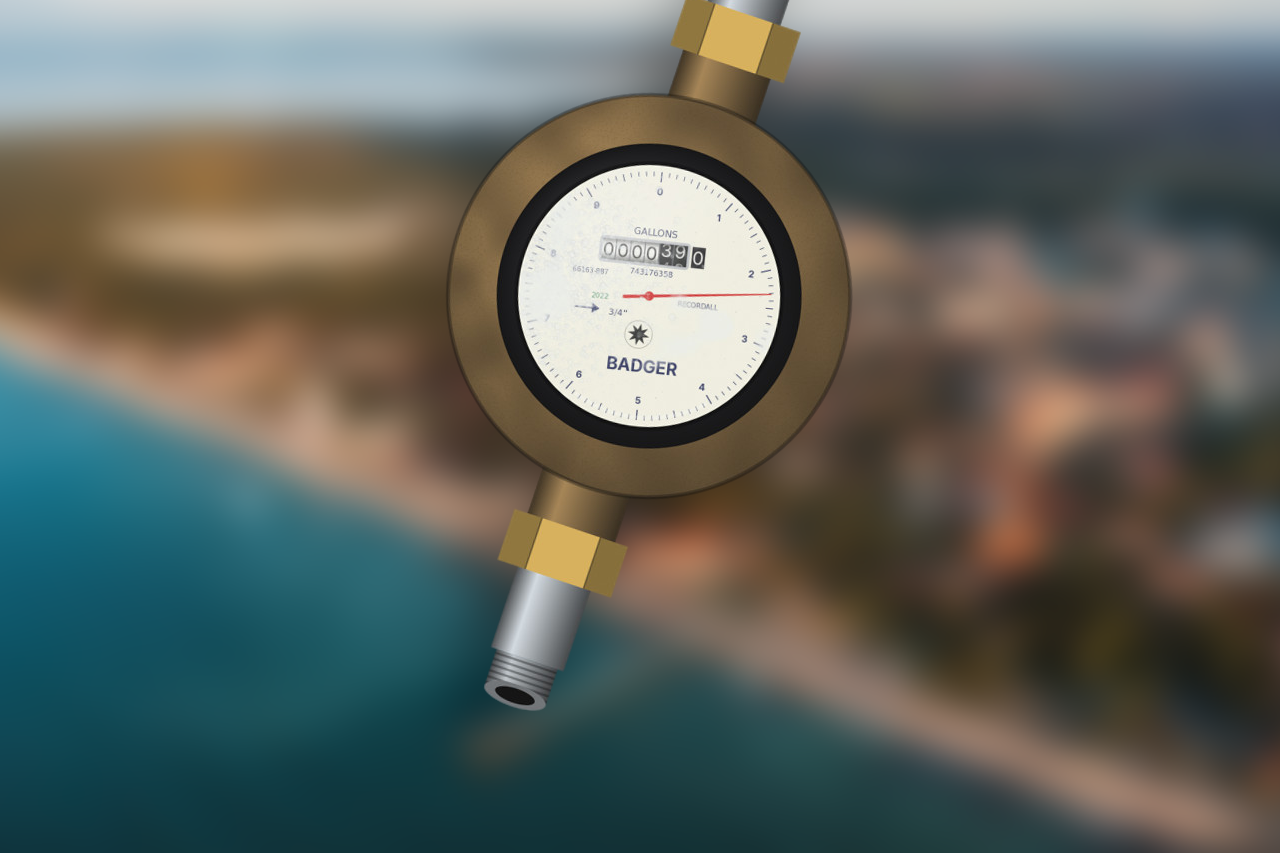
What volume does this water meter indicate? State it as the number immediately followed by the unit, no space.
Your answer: 392.3gal
